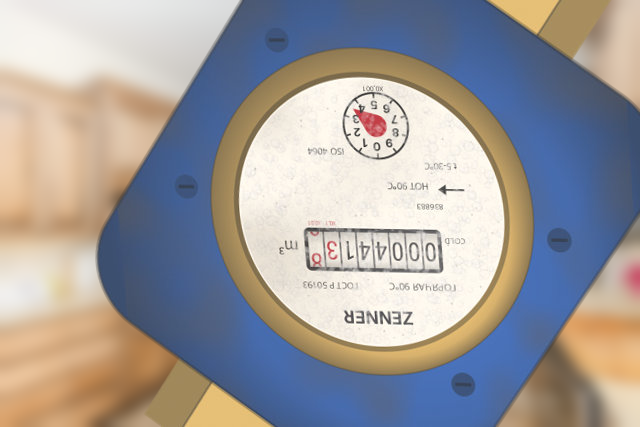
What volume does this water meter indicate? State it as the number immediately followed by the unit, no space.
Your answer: 441.383m³
